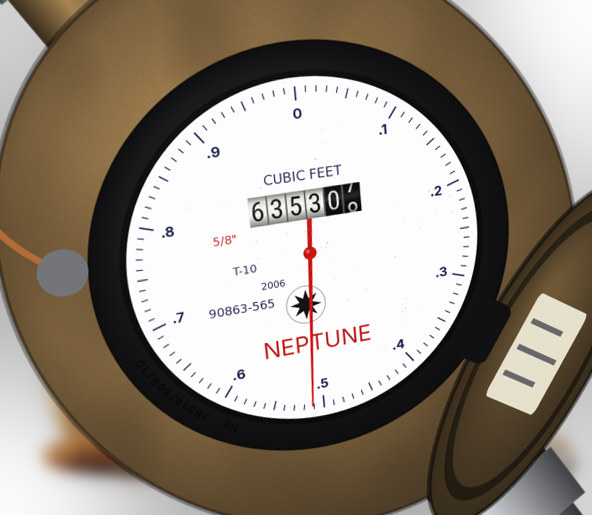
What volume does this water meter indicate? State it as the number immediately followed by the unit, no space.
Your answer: 635307.51ft³
